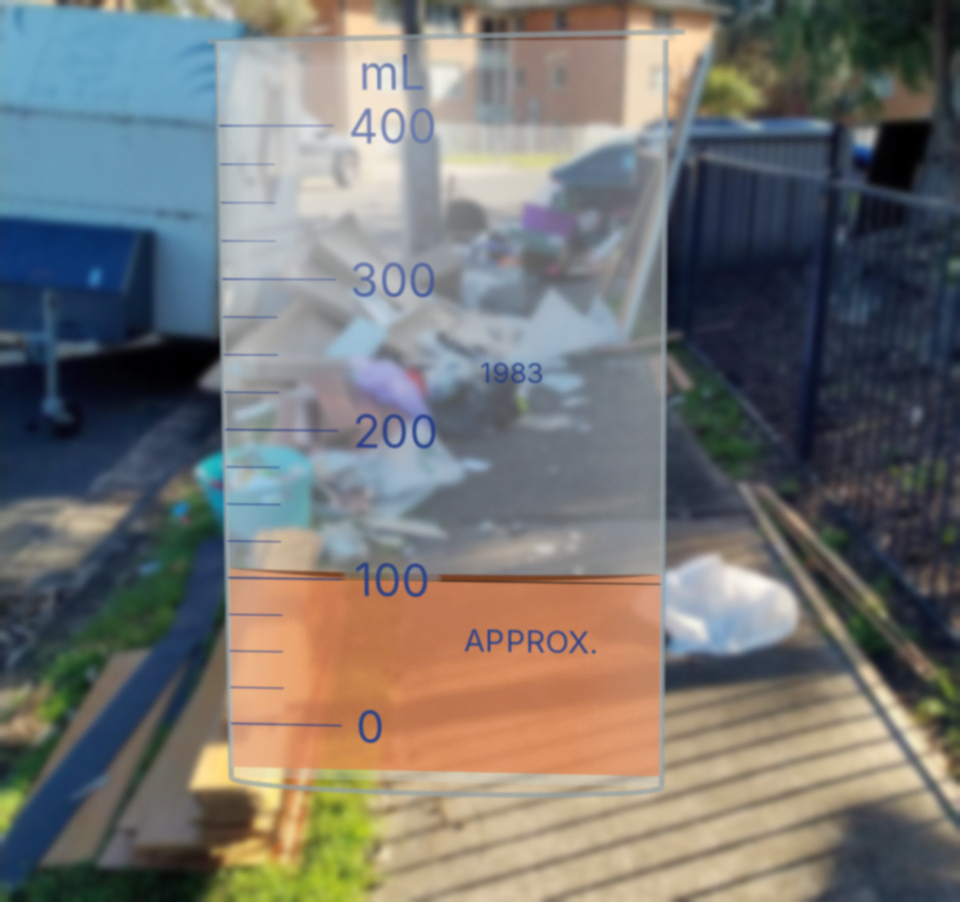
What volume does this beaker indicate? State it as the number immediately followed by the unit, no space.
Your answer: 100mL
